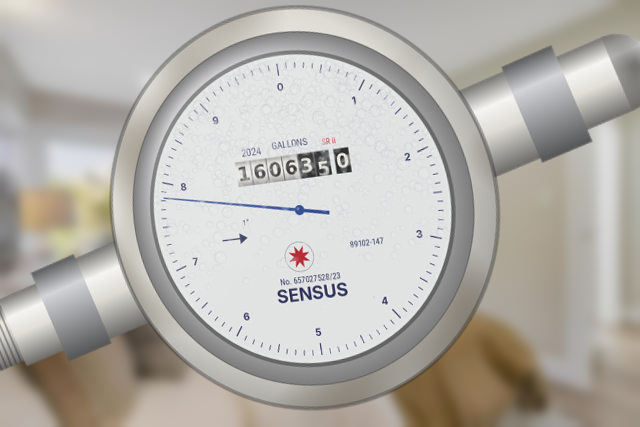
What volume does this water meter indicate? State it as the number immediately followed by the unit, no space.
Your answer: 1606347.8gal
